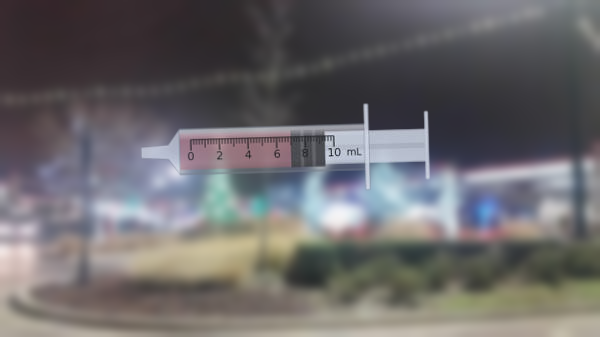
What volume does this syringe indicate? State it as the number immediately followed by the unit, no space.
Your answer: 7mL
